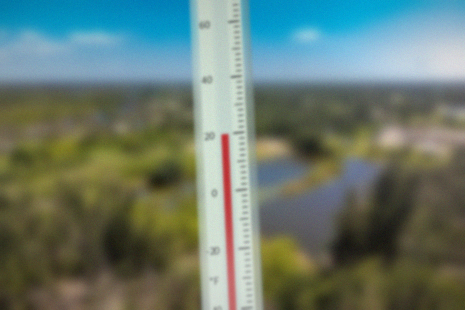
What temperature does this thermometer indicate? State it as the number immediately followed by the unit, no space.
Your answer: 20°F
